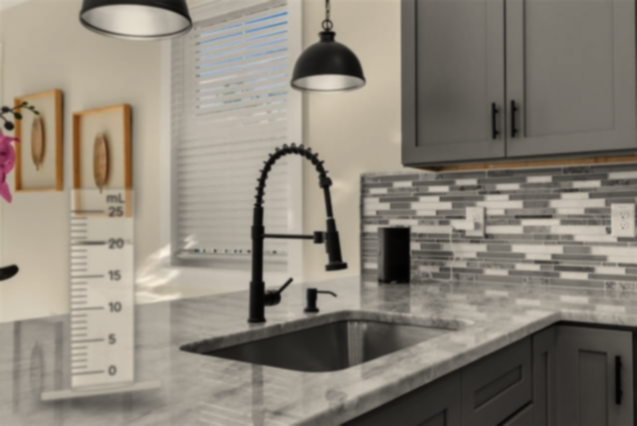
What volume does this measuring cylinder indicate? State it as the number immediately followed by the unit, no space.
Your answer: 20mL
